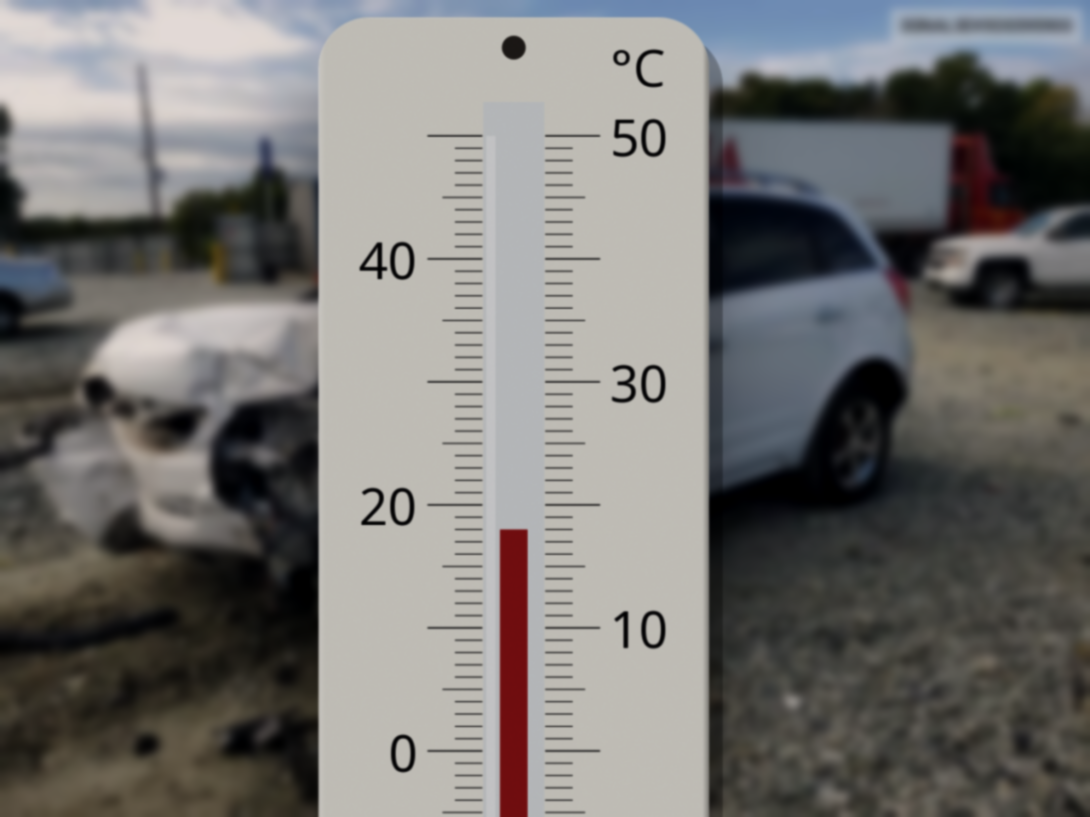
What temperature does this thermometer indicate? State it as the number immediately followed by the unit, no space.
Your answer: 18°C
